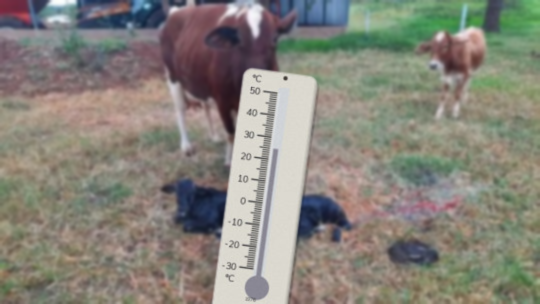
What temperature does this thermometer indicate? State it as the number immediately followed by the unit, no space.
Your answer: 25°C
